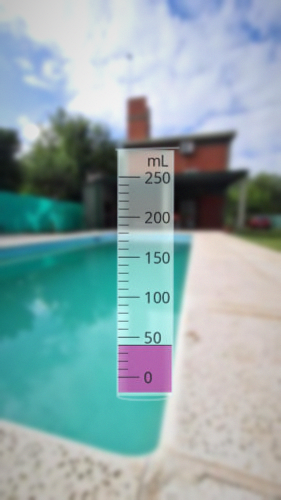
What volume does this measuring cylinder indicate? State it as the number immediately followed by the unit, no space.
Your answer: 40mL
